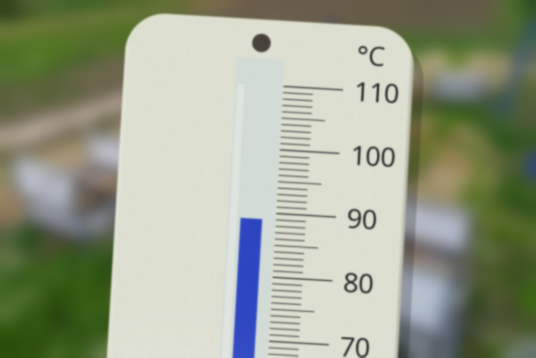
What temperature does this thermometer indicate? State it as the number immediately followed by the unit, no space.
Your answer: 89°C
